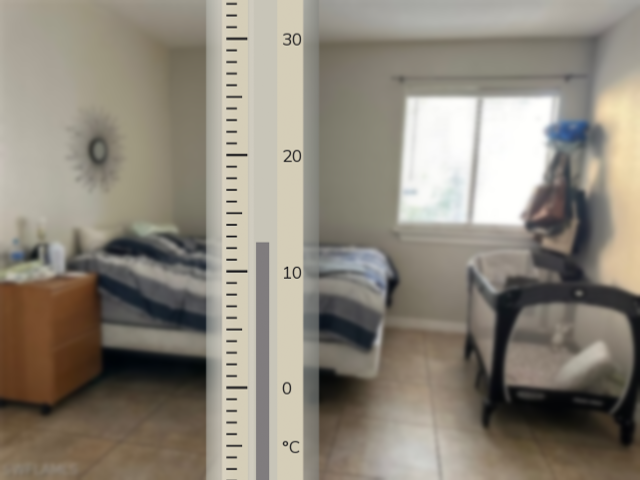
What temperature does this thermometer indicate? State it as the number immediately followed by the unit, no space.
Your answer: 12.5°C
